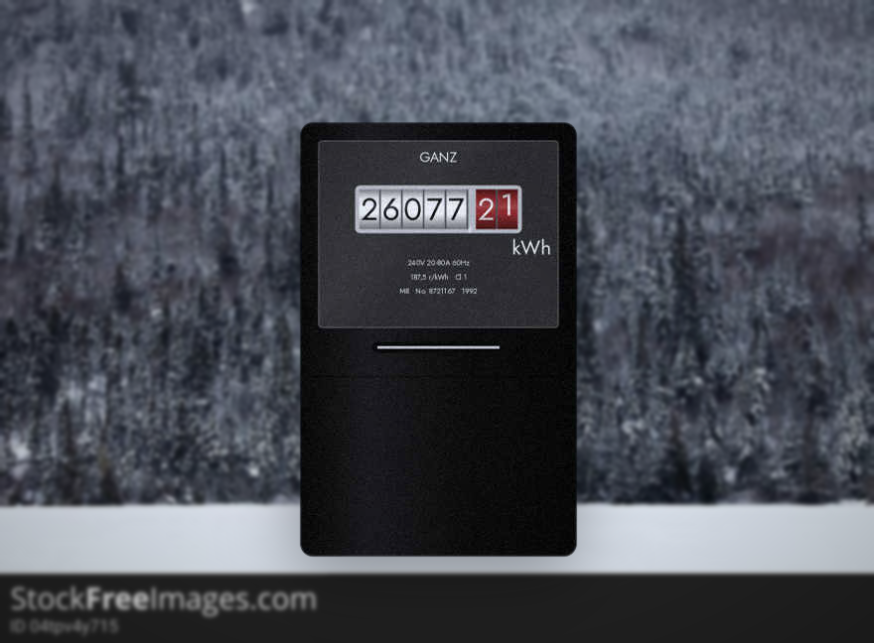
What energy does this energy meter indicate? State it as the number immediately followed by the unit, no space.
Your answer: 26077.21kWh
